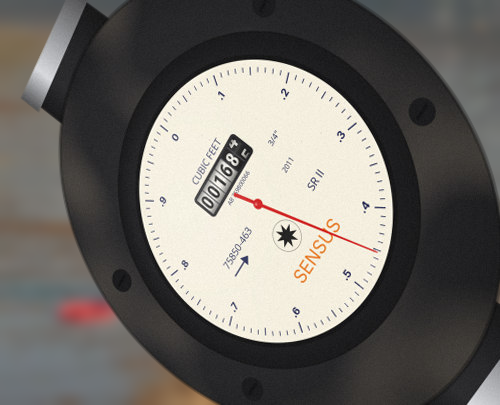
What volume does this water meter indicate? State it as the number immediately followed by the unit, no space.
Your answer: 1684.45ft³
